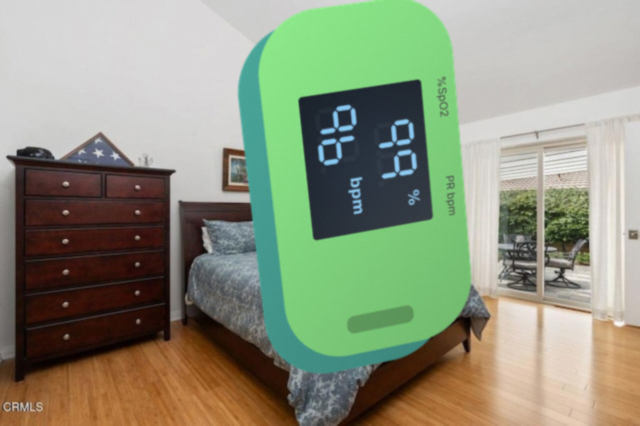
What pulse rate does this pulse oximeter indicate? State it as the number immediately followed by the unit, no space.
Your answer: 96bpm
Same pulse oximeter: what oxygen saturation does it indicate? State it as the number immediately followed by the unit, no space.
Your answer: 99%
